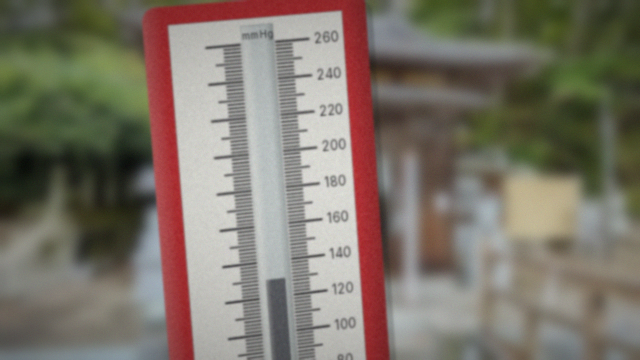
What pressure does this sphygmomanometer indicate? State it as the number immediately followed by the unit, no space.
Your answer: 130mmHg
